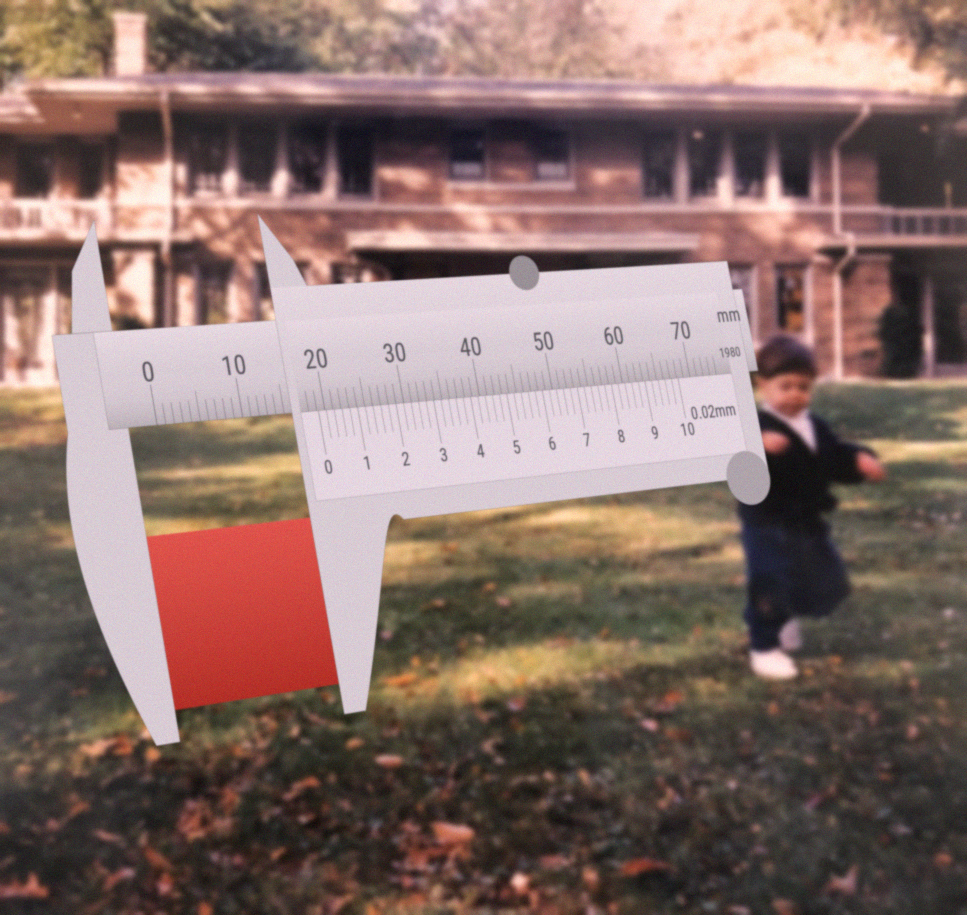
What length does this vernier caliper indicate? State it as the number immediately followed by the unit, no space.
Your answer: 19.2mm
